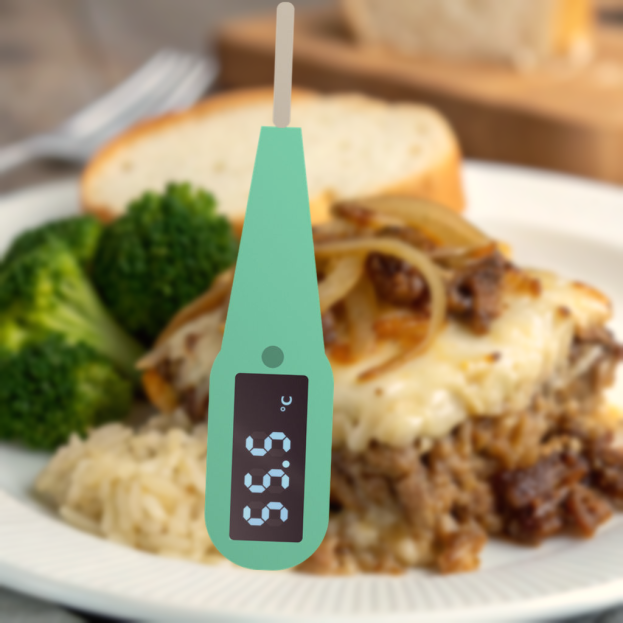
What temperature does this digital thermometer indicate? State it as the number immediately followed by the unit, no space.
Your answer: 55.5°C
